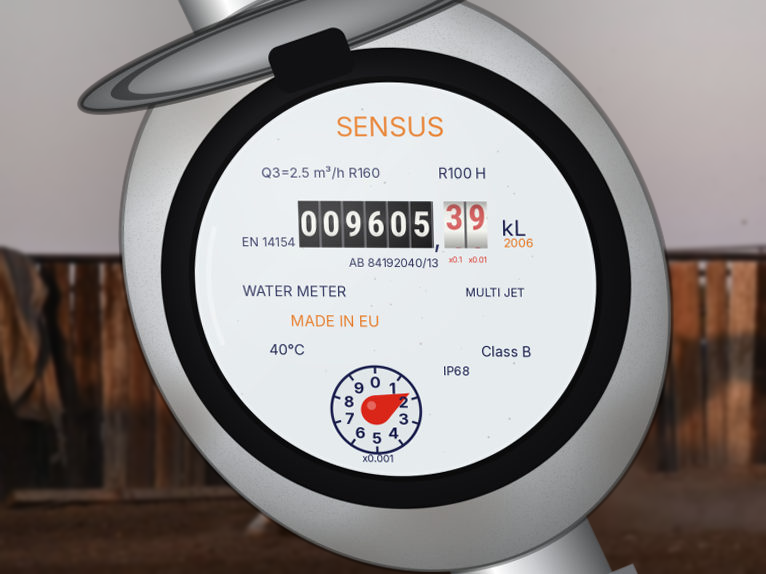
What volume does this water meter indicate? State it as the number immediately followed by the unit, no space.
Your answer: 9605.391kL
